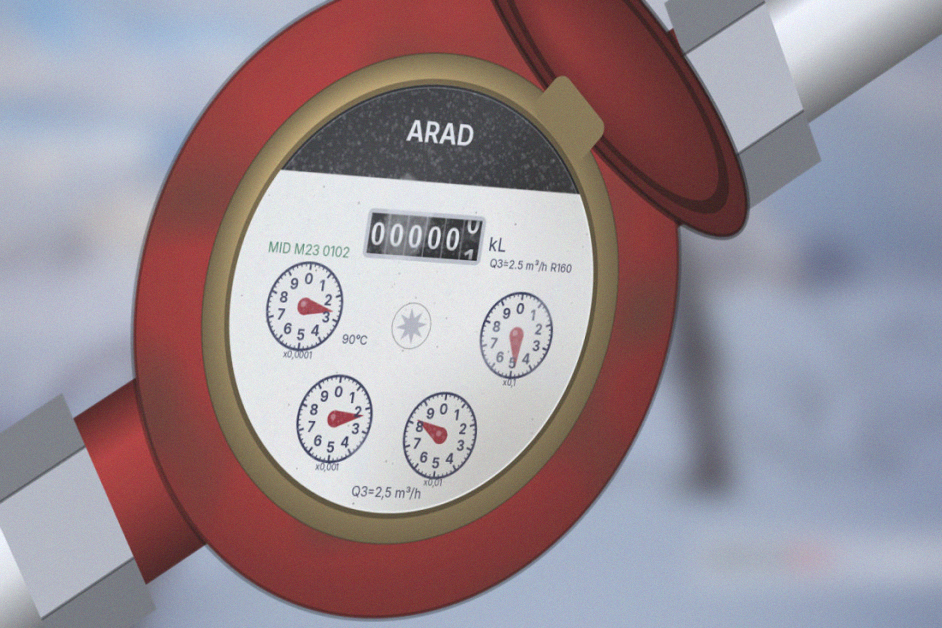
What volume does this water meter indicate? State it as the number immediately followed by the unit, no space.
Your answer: 0.4822kL
